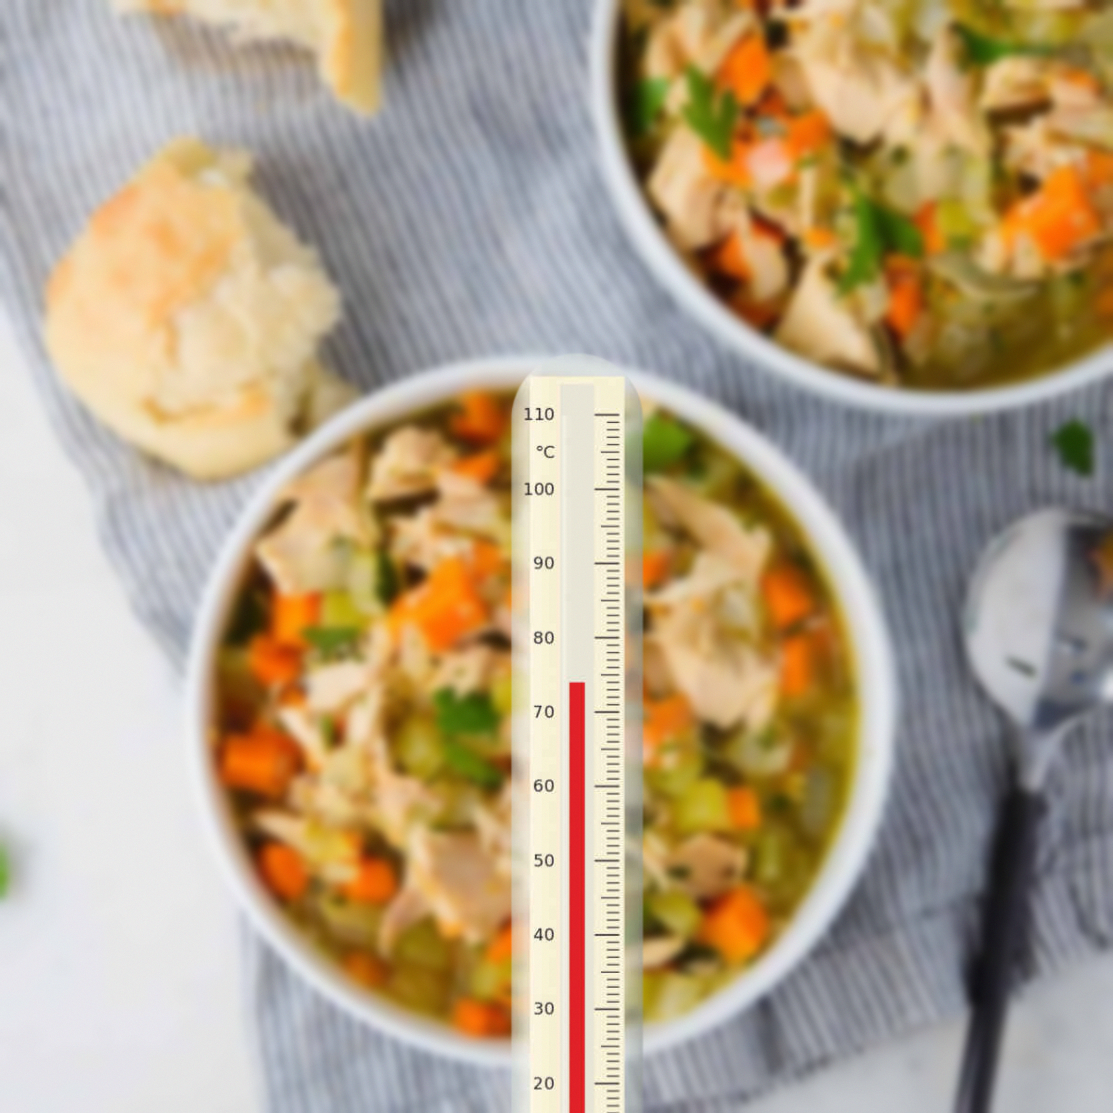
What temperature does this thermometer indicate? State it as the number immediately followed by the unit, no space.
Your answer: 74°C
